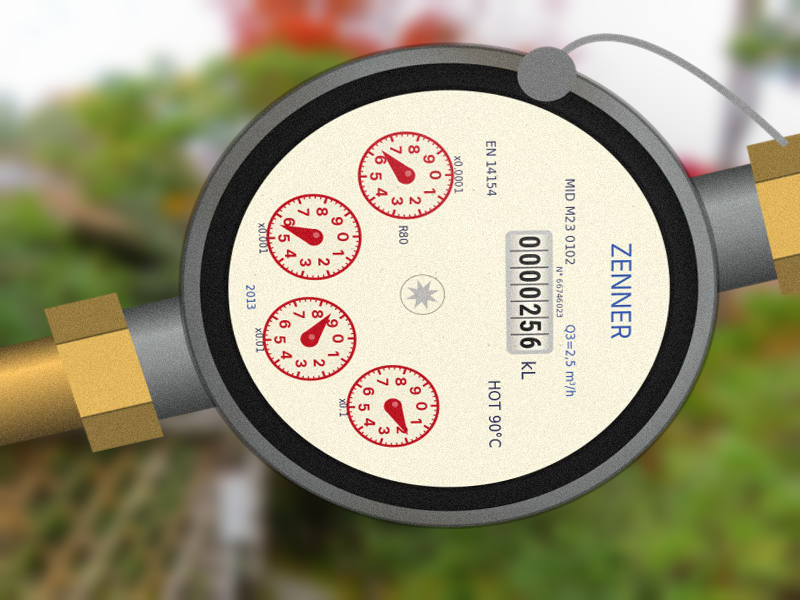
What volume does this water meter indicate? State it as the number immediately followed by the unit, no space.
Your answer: 256.1856kL
